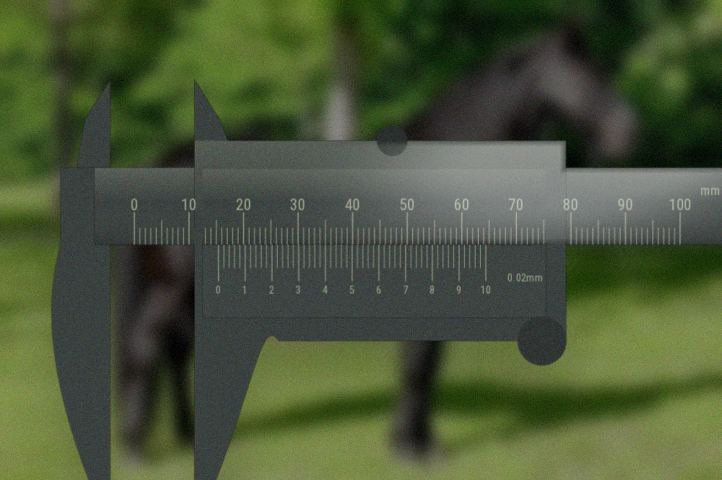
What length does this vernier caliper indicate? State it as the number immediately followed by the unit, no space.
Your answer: 15.4mm
